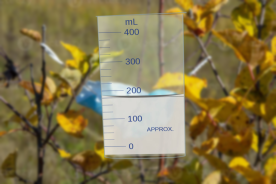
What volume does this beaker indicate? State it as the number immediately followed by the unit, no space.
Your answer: 175mL
